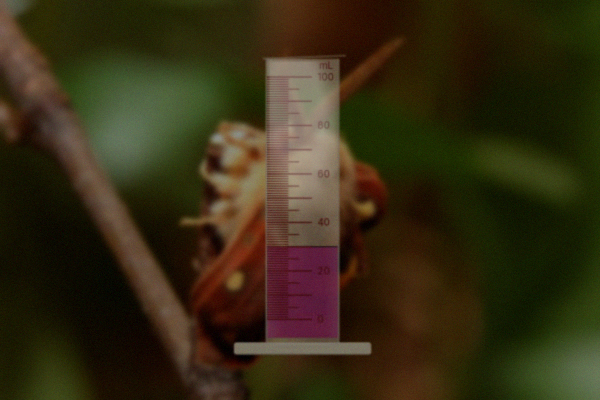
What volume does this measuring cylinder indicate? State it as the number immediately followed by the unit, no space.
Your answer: 30mL
